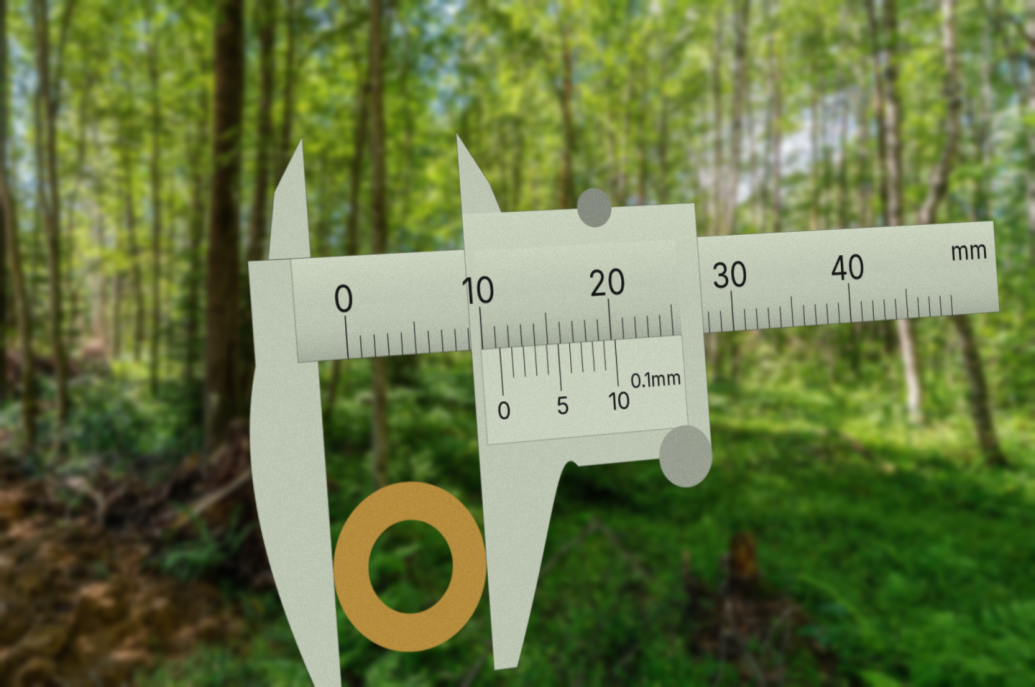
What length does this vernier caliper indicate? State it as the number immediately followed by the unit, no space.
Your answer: 11.3mm
